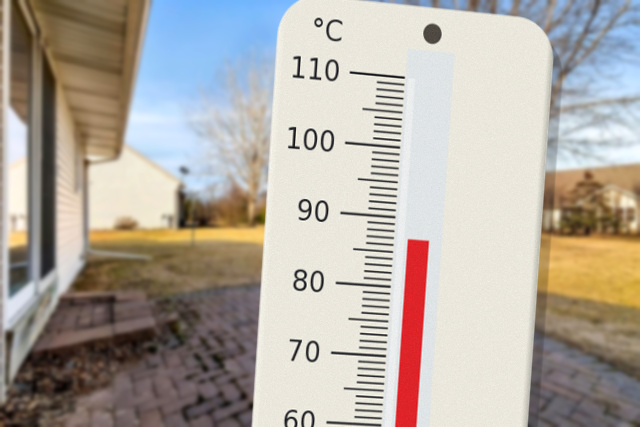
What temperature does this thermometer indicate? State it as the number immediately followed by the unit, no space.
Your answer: 87°C
